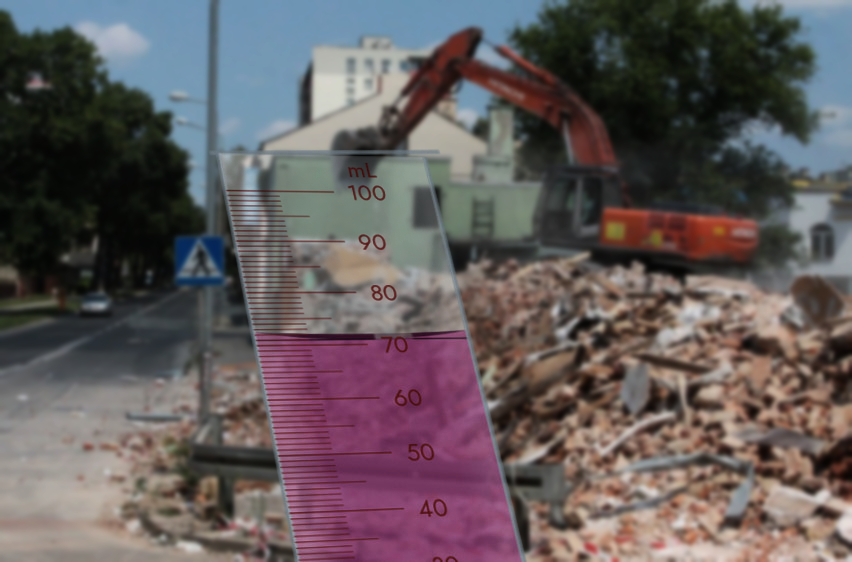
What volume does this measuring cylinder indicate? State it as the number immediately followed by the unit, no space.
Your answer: 71mL
